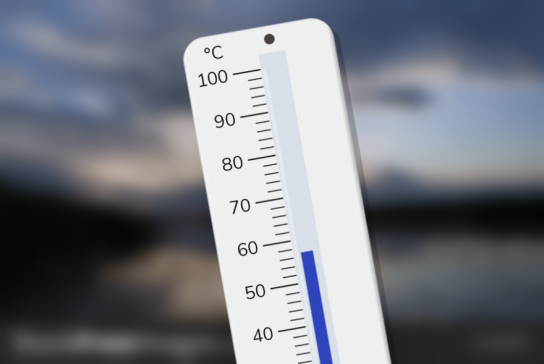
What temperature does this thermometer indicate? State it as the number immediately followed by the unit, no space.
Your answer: 57°C
